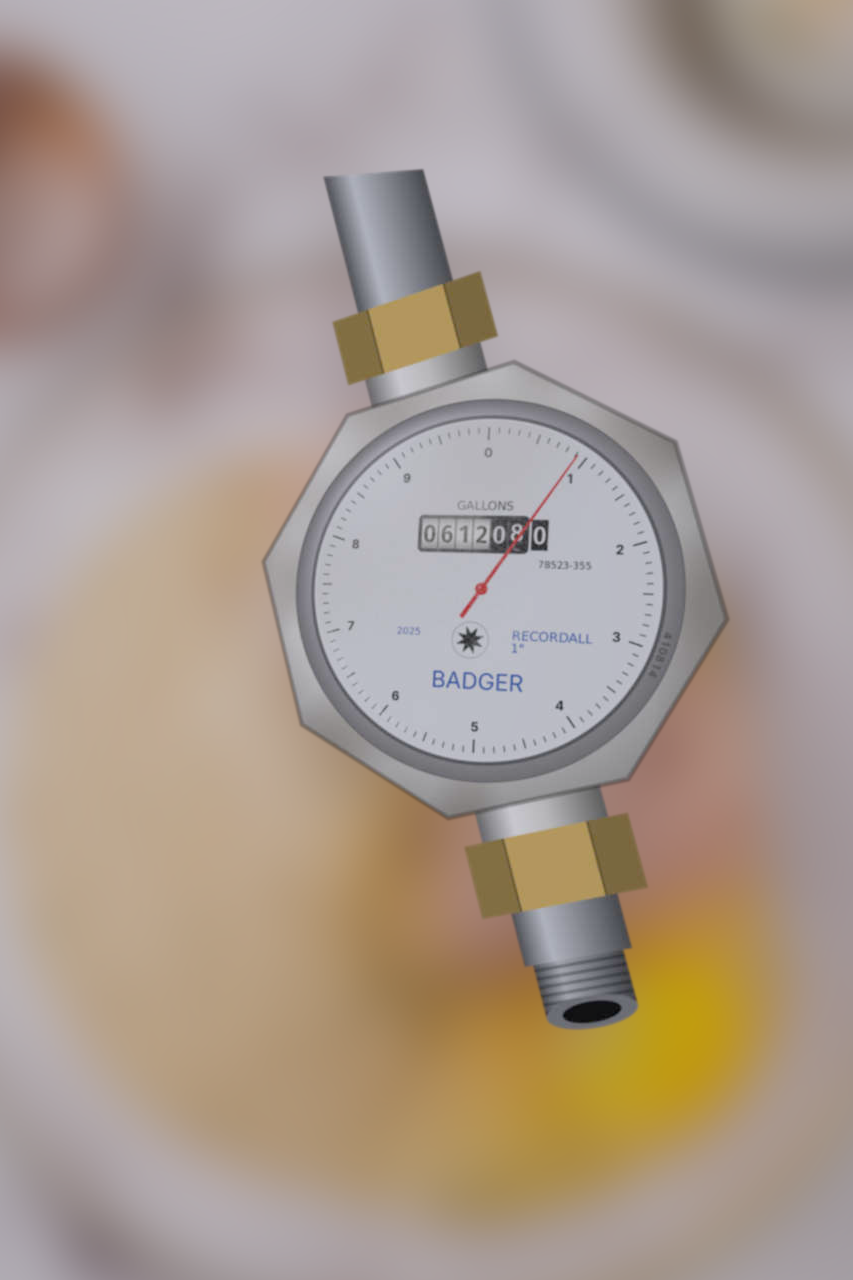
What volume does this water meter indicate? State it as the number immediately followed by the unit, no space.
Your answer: 612080.9gal
